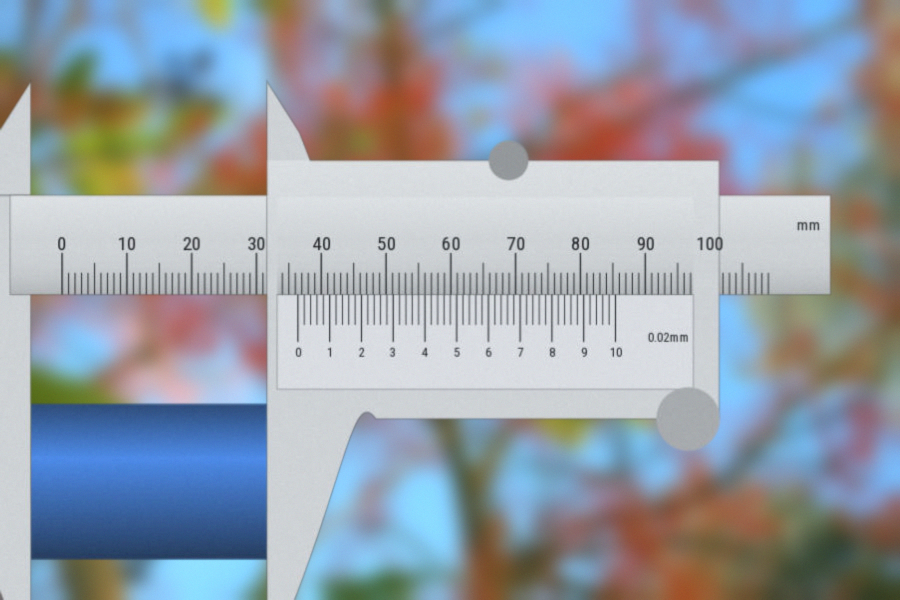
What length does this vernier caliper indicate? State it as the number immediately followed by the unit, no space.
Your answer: 36.4mm
